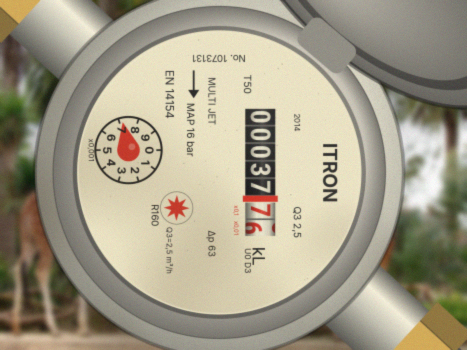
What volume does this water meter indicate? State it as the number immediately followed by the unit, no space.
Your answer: 37.757kL
